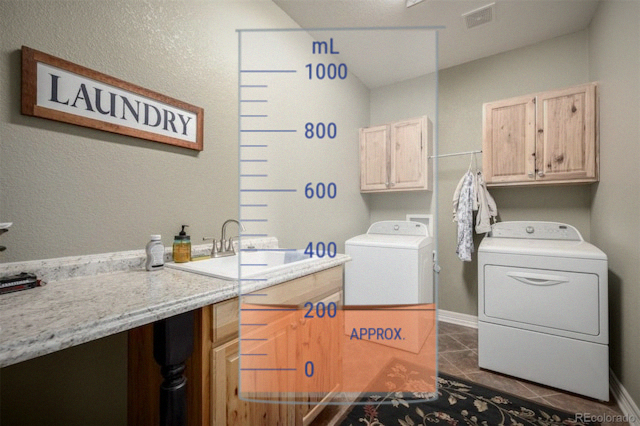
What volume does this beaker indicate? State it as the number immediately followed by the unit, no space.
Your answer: 200mL
